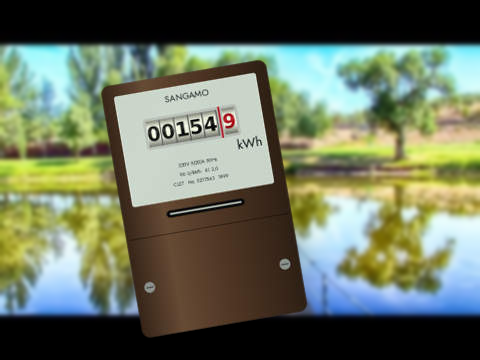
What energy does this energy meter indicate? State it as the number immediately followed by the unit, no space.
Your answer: 154.9kWh
